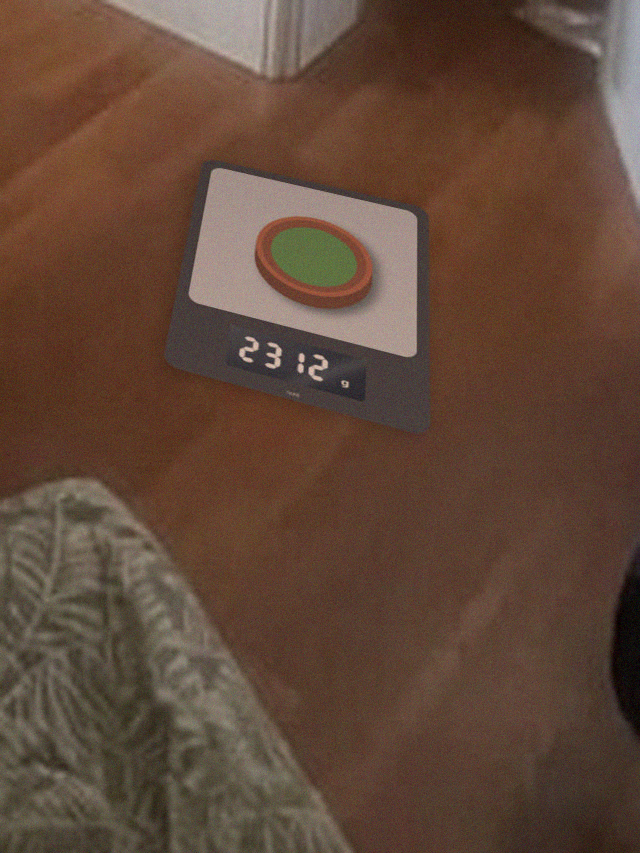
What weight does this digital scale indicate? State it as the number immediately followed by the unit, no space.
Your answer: 2312g
